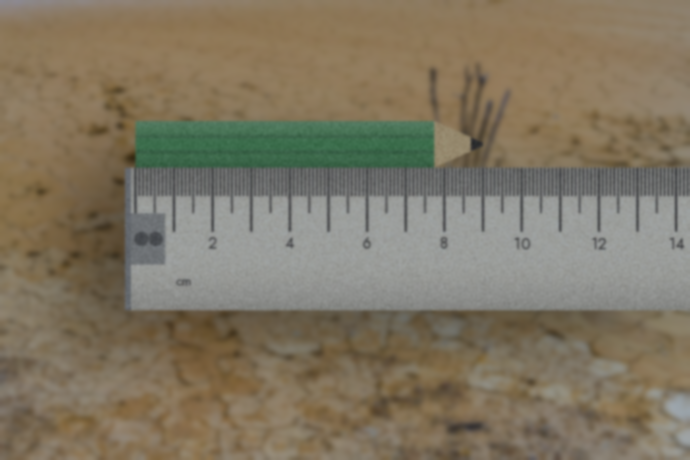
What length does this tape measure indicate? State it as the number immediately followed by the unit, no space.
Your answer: 9cm
